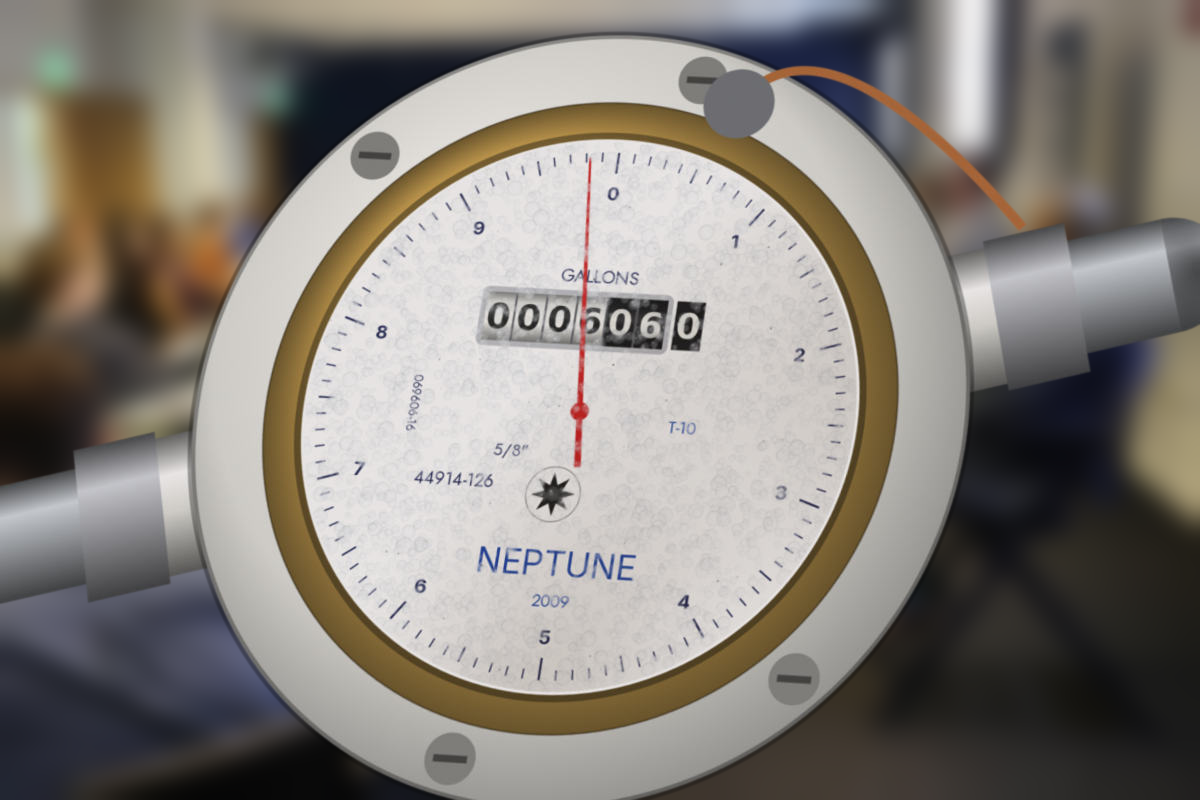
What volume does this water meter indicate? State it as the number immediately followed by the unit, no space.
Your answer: 6059.8gal
